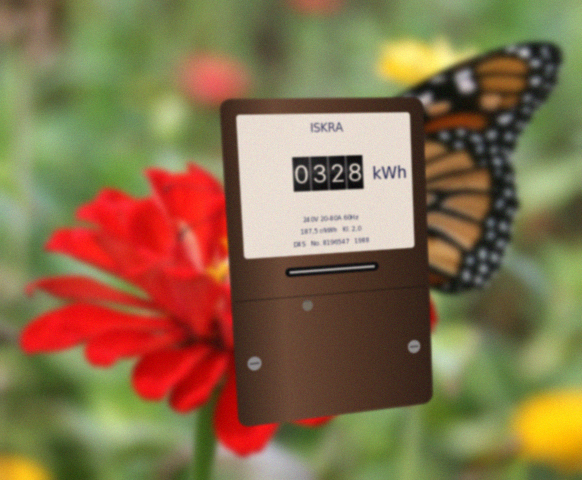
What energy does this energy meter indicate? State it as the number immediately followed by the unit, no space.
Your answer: 328kWh
